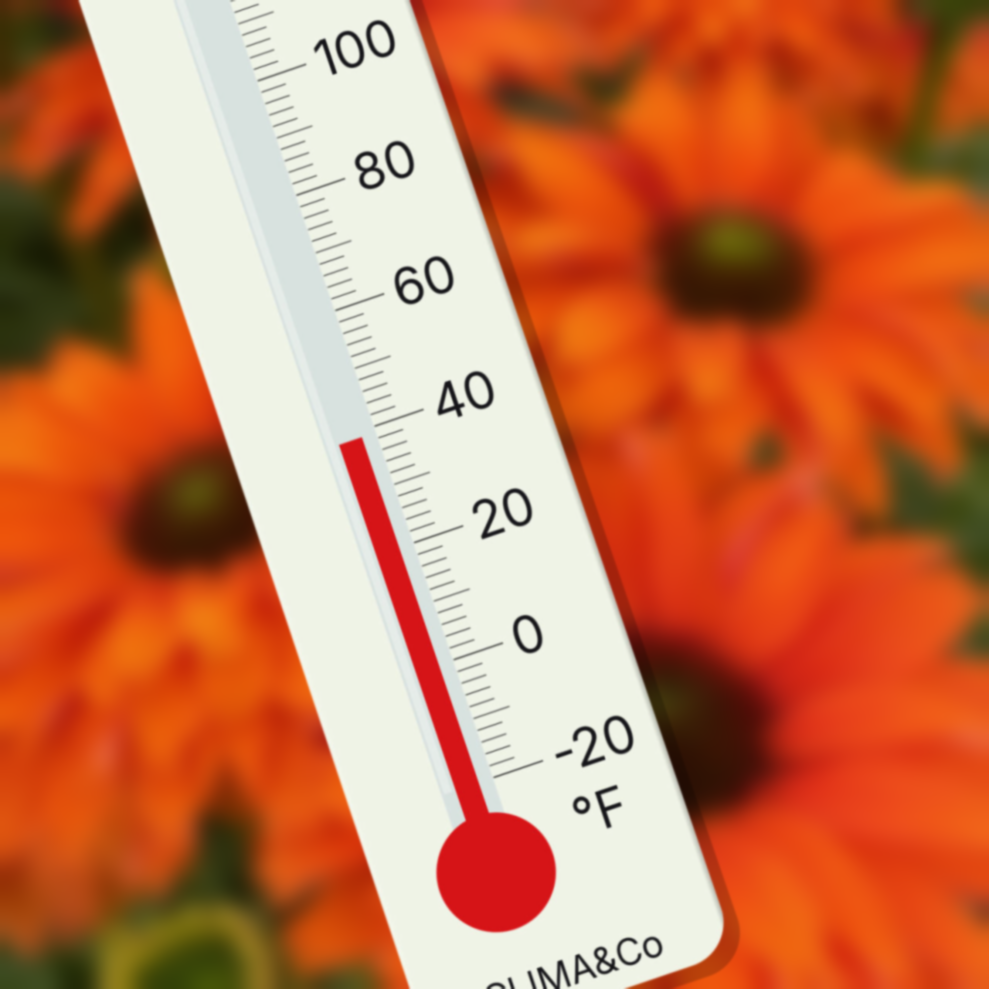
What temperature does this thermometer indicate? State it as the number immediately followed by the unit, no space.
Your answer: 39°F
